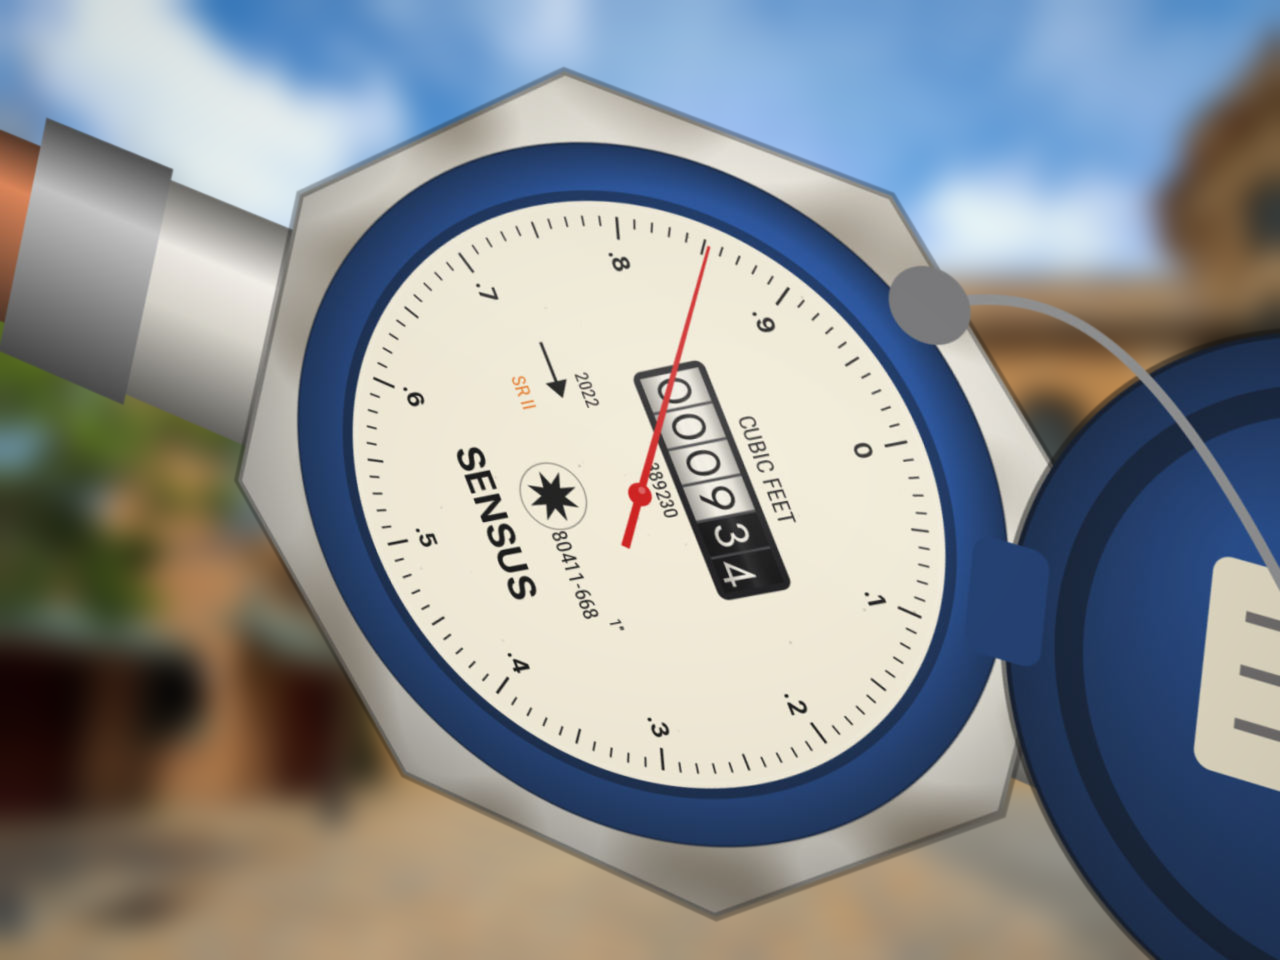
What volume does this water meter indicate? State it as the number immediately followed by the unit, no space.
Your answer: 933.85ft³
